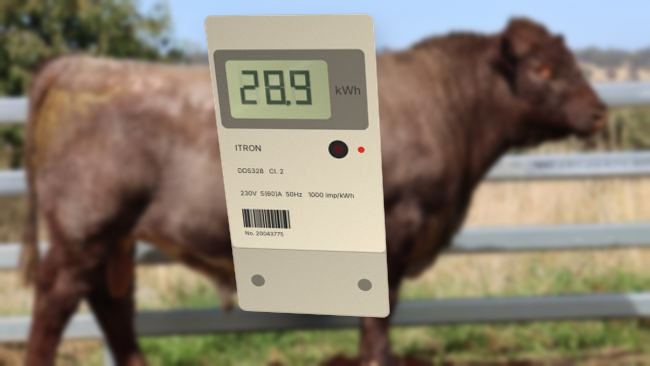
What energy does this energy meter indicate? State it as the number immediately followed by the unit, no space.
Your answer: 28.9kWh
